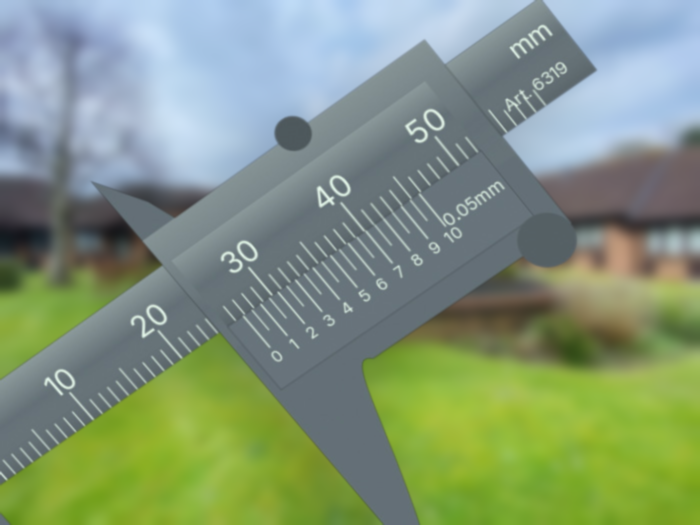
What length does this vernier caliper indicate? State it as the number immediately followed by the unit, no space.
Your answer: 26.8mm
